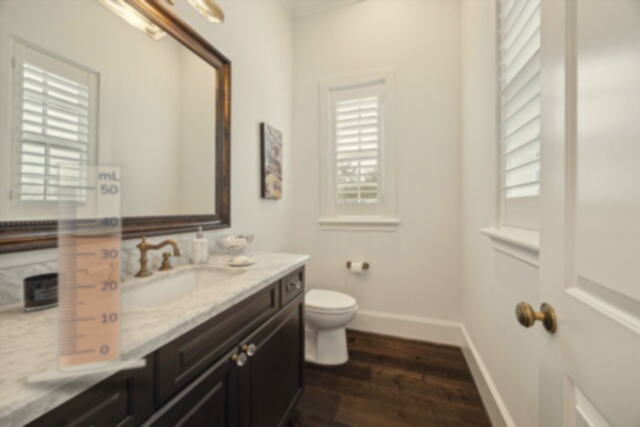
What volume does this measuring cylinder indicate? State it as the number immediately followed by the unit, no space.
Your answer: 35mL
